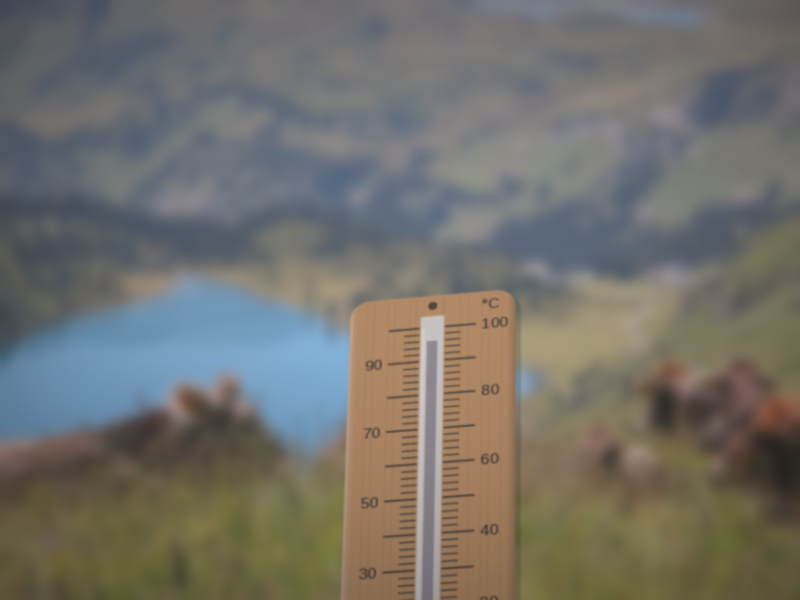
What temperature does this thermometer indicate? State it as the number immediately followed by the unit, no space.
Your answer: 96°C
